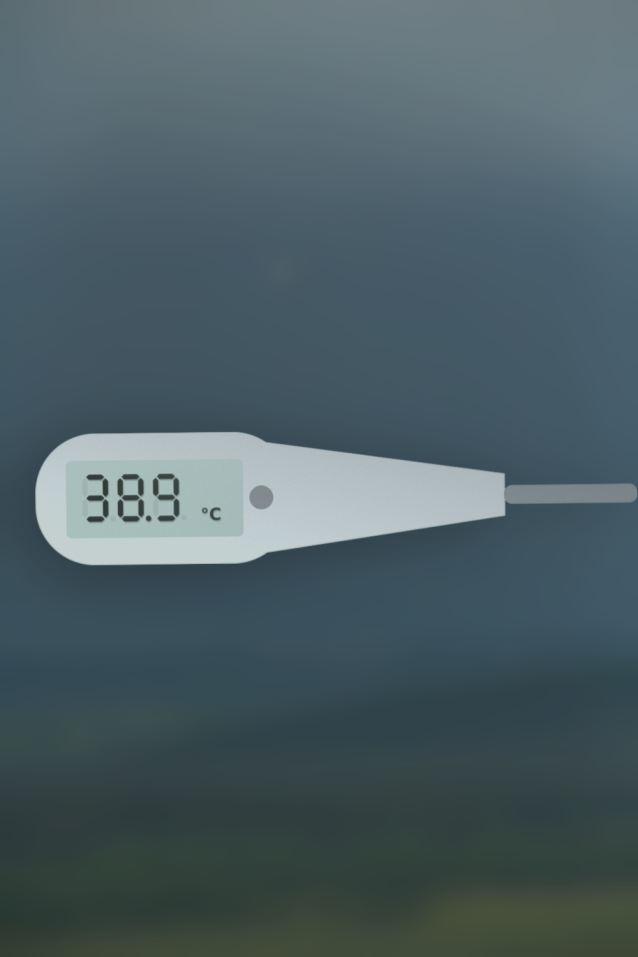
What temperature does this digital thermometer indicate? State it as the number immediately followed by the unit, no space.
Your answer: 38.9°C
